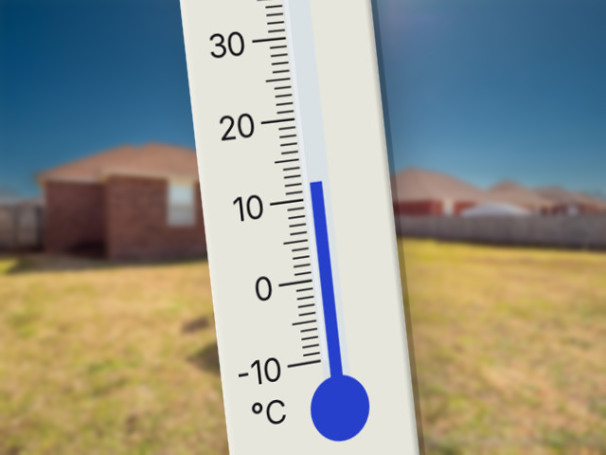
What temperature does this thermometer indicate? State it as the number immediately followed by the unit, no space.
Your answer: 12°C
